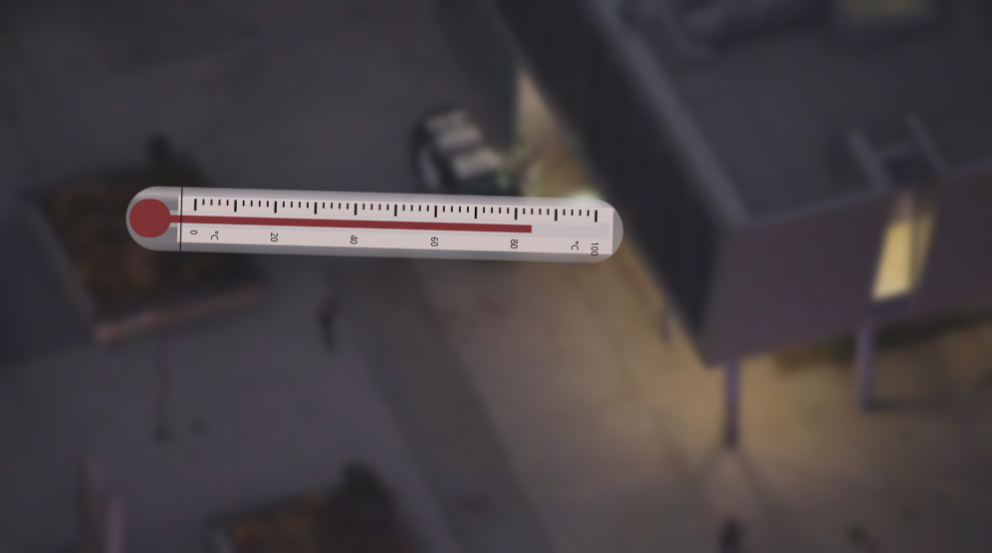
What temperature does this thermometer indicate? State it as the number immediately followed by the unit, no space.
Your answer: 84°C
